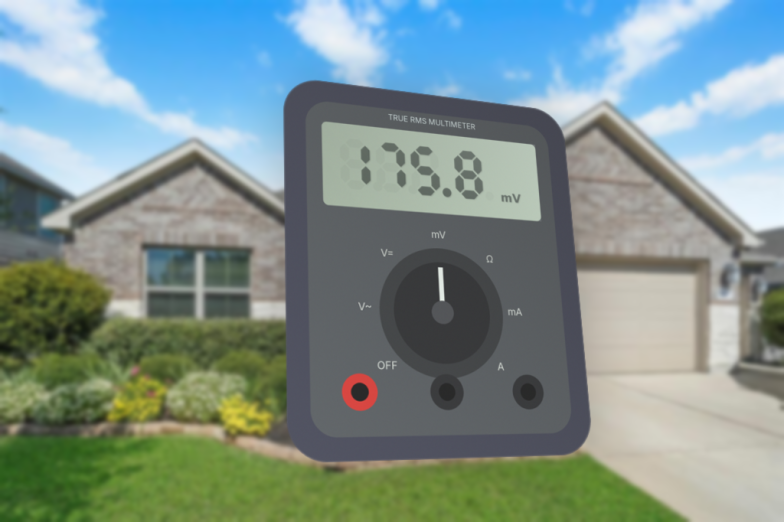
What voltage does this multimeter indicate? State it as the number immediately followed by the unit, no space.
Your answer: 175.8mV
